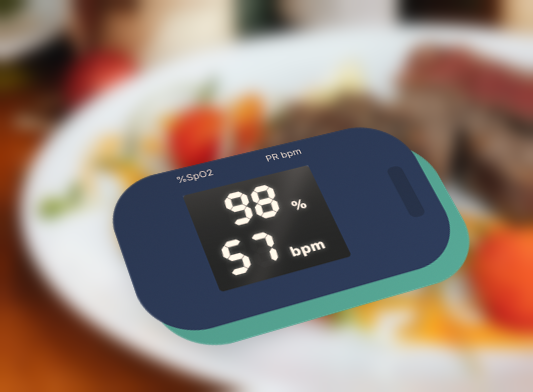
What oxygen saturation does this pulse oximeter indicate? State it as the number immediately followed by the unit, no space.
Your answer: 98%
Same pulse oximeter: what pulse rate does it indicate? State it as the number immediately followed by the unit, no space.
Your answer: 57bpm
